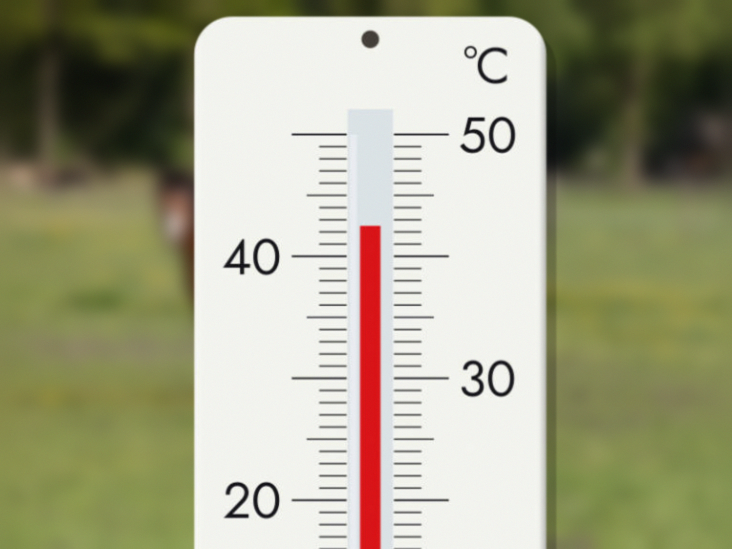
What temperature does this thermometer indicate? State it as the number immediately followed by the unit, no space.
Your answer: 42.5°C
